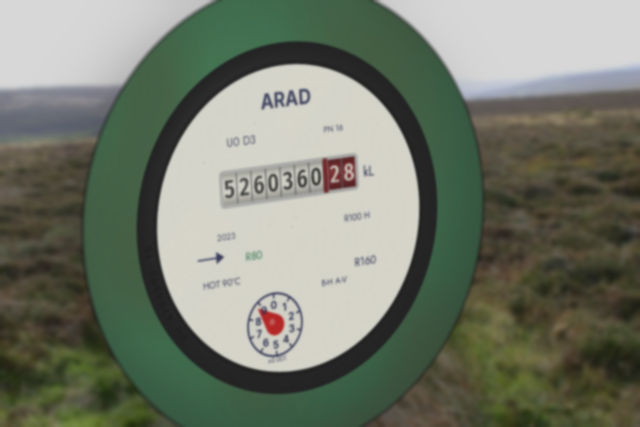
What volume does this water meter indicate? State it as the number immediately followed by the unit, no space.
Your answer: 5260360.288kL
